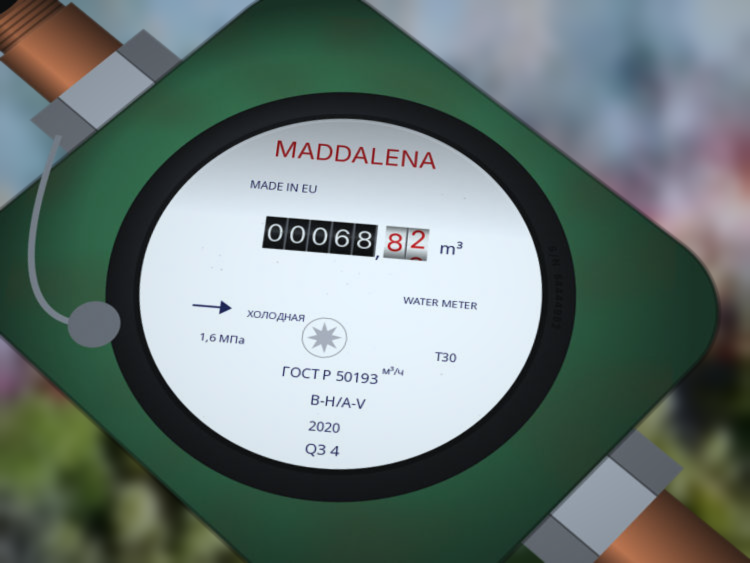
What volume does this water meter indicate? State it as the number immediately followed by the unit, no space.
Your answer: 68.82m³
